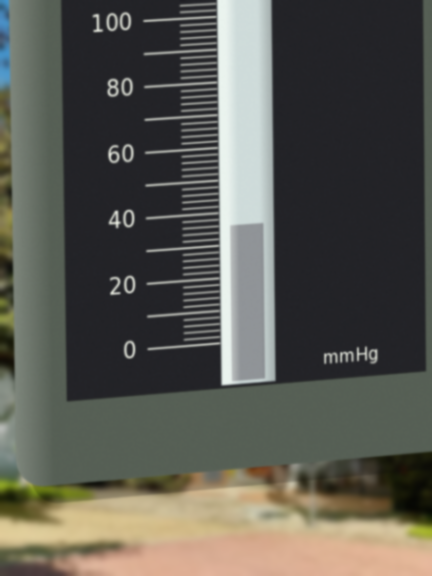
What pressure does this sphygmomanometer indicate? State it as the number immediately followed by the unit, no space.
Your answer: 36mmHg
